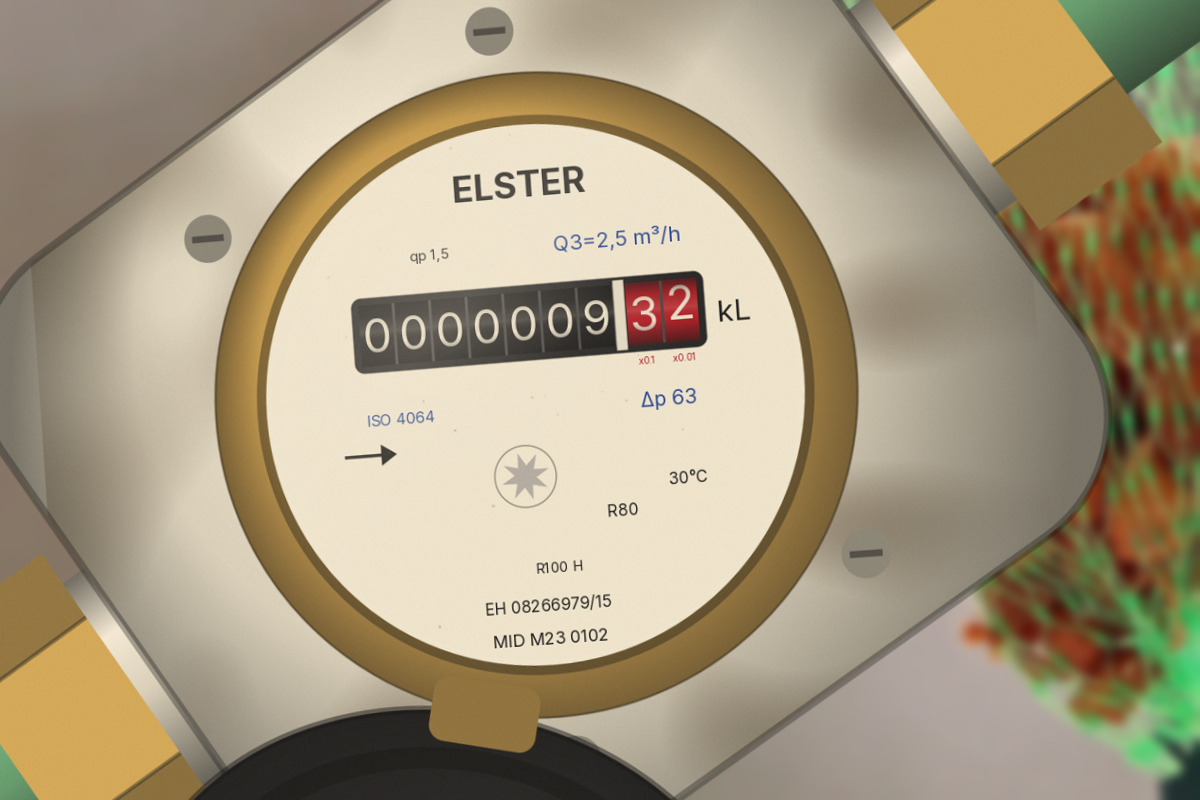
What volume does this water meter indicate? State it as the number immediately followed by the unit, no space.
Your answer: 9.32kL
